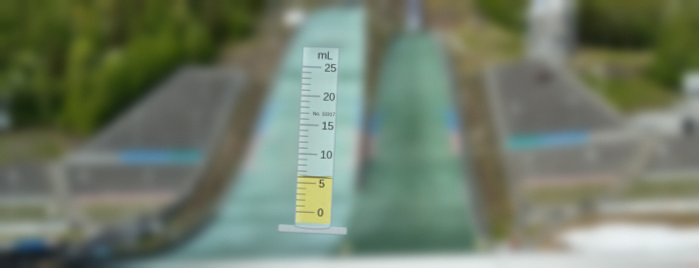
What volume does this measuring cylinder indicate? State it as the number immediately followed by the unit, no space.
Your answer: 6mL
